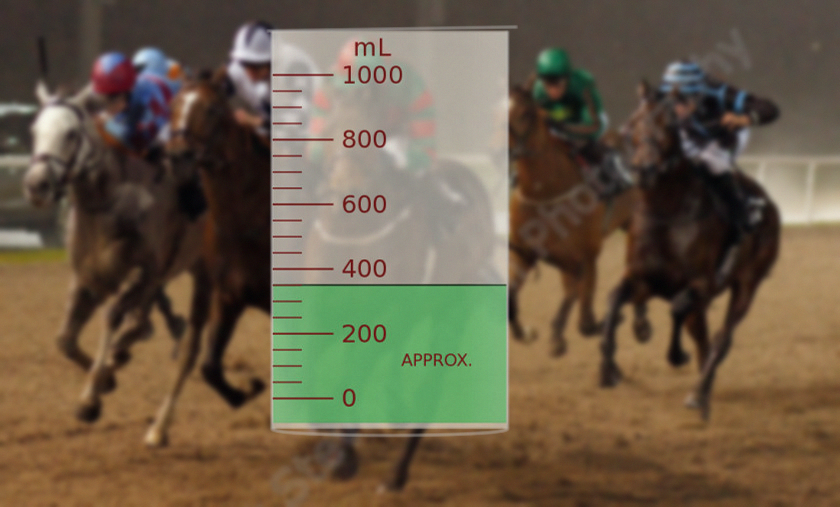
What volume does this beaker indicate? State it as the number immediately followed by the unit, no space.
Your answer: 350mL
